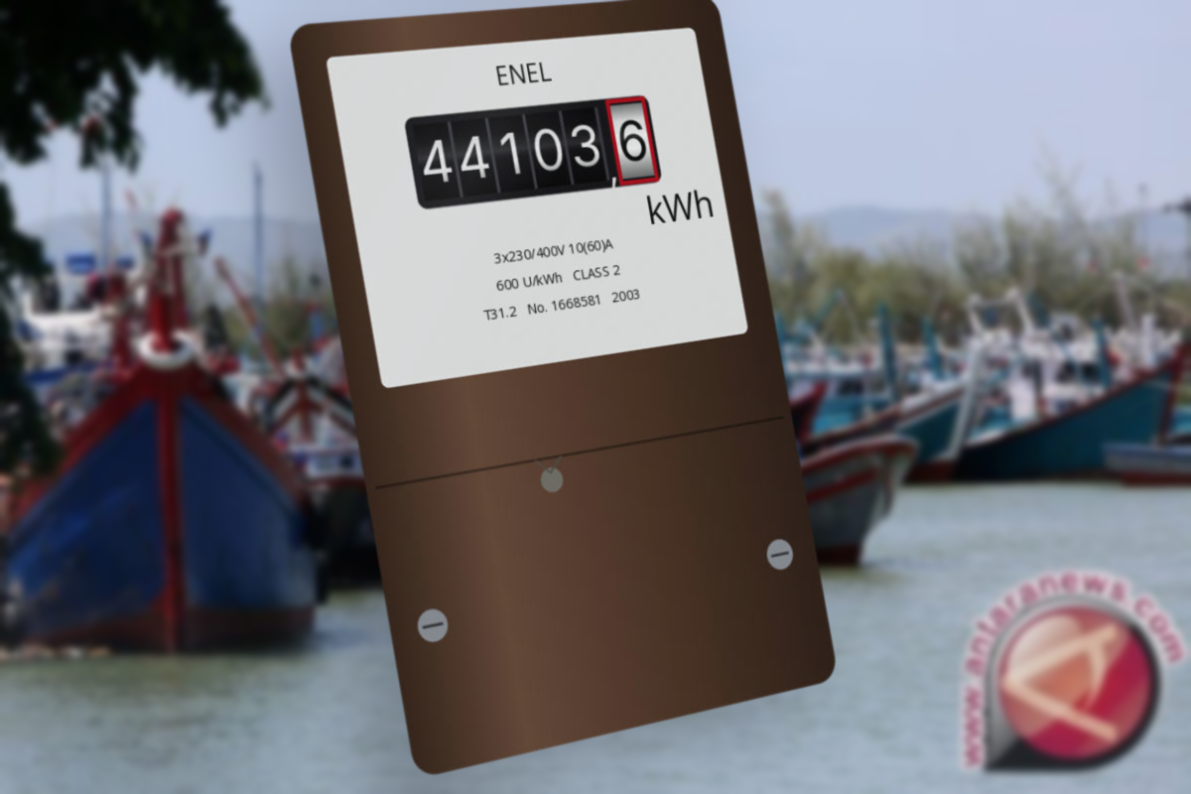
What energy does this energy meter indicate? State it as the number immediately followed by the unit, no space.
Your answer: 44103.6kWh
